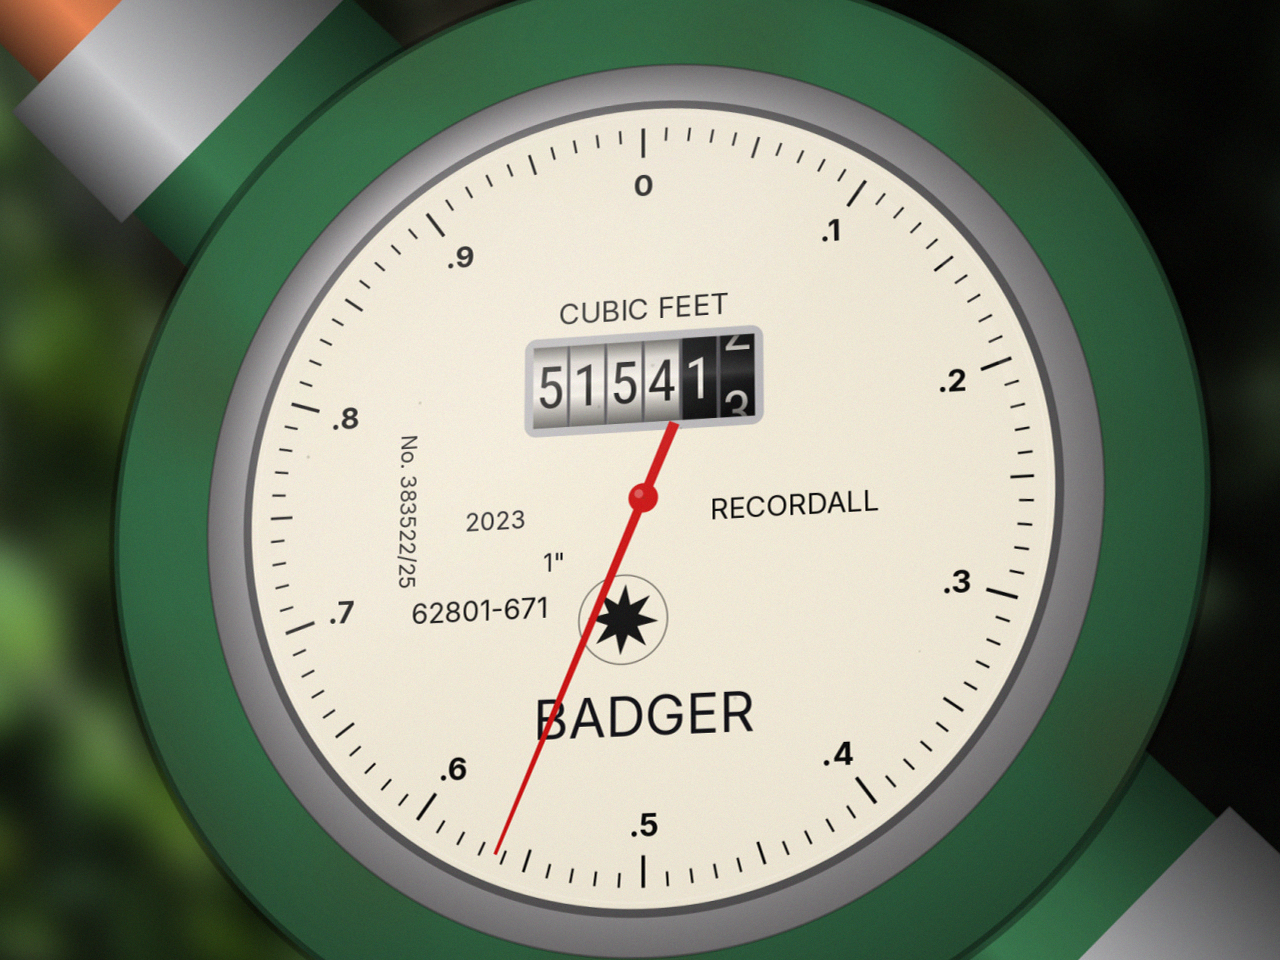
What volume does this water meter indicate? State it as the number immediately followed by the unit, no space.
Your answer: 515412.56ft³
